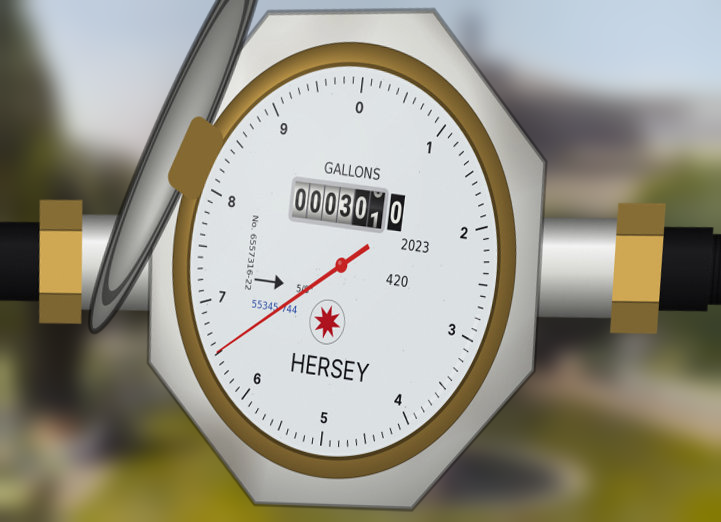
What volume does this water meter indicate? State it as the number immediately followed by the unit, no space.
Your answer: 3006.5gal
